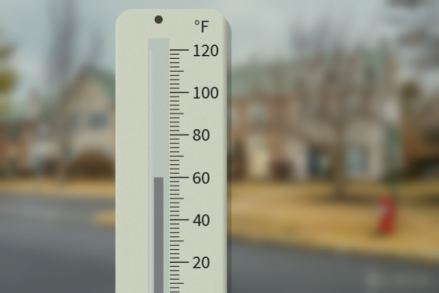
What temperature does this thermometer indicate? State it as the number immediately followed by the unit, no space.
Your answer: 60°F
